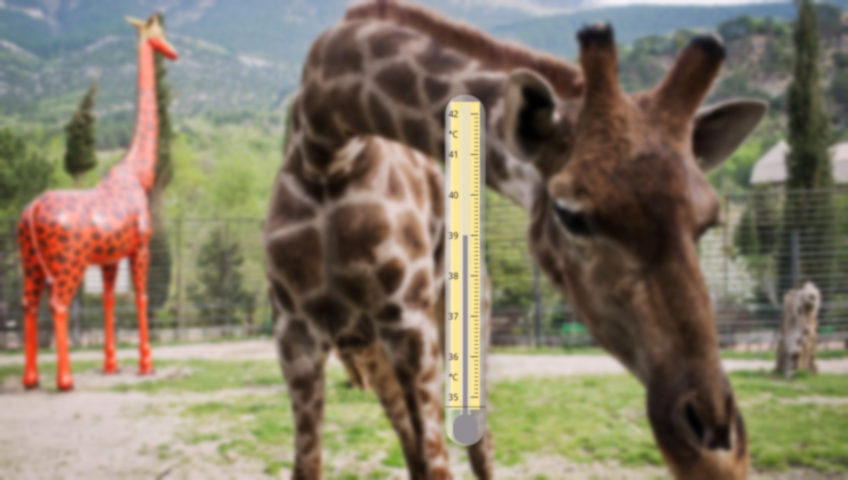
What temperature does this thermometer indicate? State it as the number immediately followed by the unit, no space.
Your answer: 39°C
